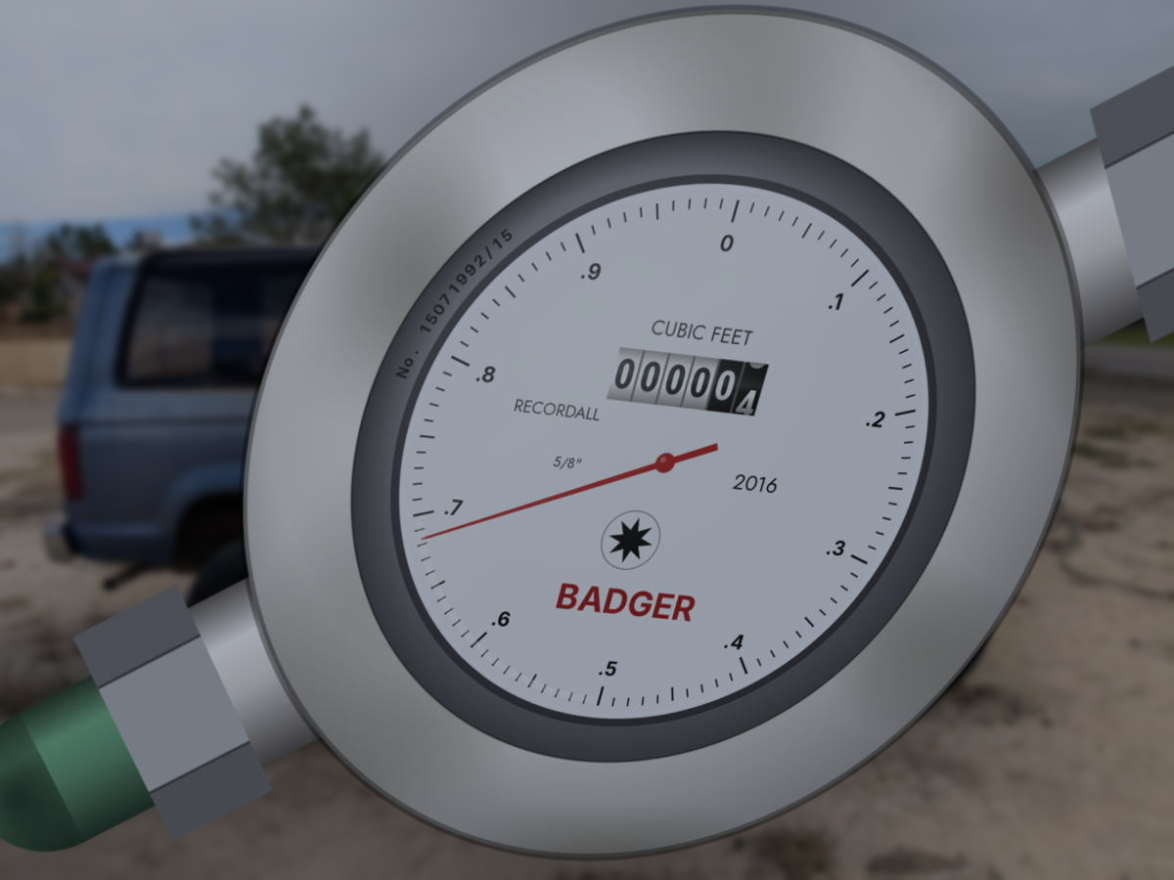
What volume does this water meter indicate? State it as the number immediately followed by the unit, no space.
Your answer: 3.68ft³
